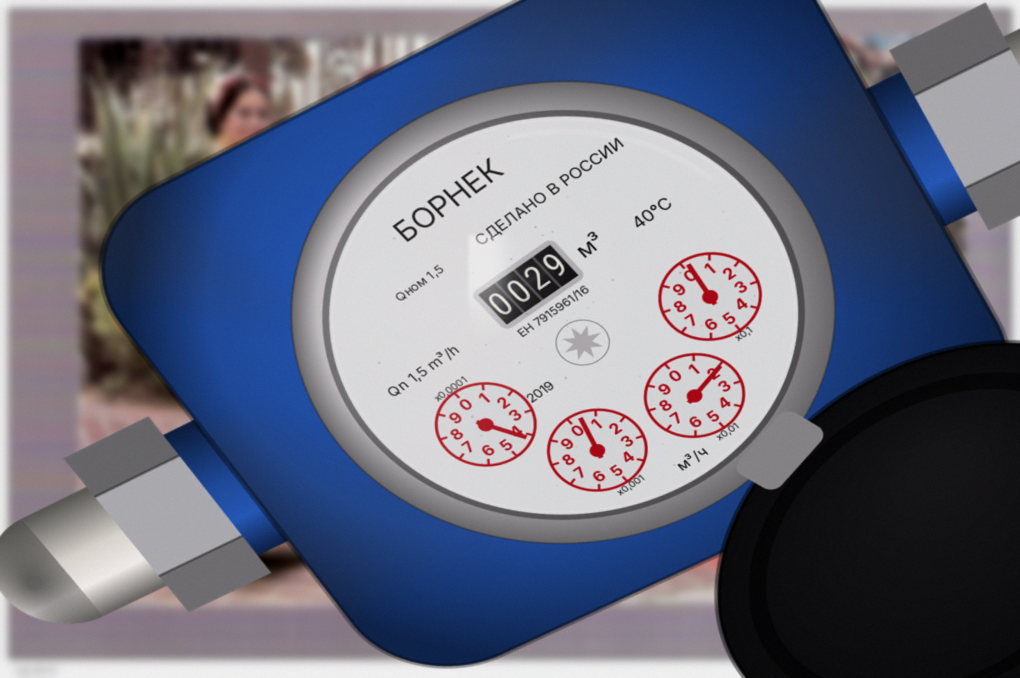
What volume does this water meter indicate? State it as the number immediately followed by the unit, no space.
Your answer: 29.0204m³
